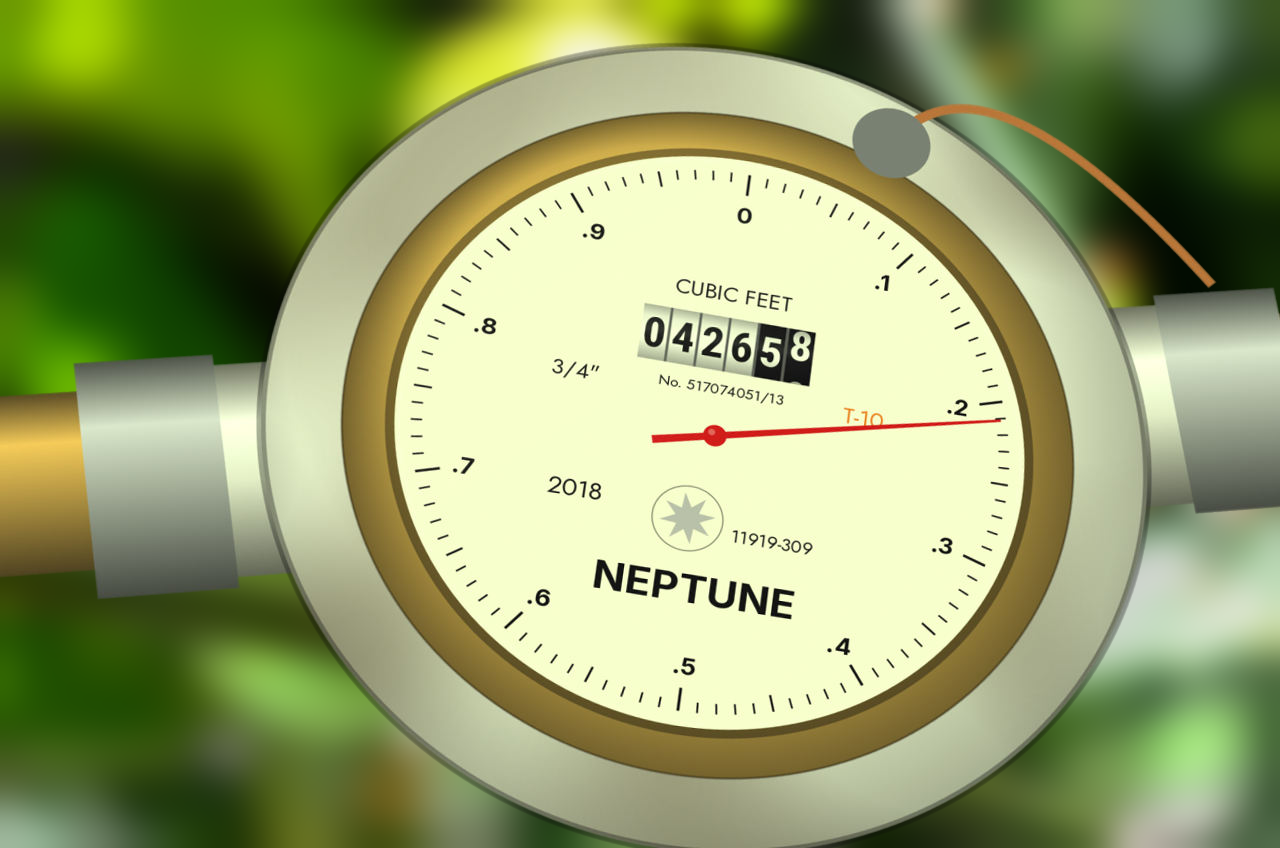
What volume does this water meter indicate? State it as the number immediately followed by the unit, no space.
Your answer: 42658.21ft³
